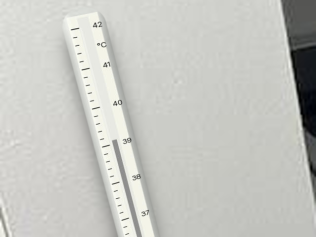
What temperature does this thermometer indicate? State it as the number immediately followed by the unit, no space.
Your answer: 39.1°C
